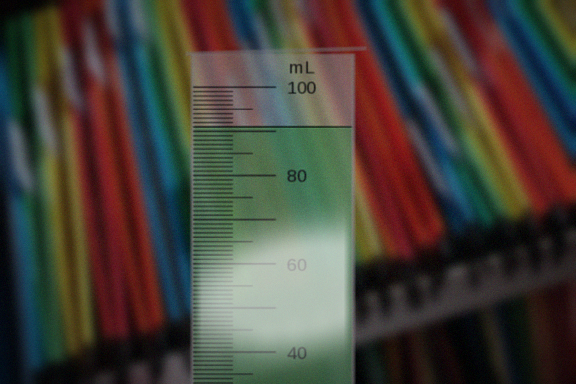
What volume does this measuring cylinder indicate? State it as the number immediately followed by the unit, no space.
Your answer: 91mL
